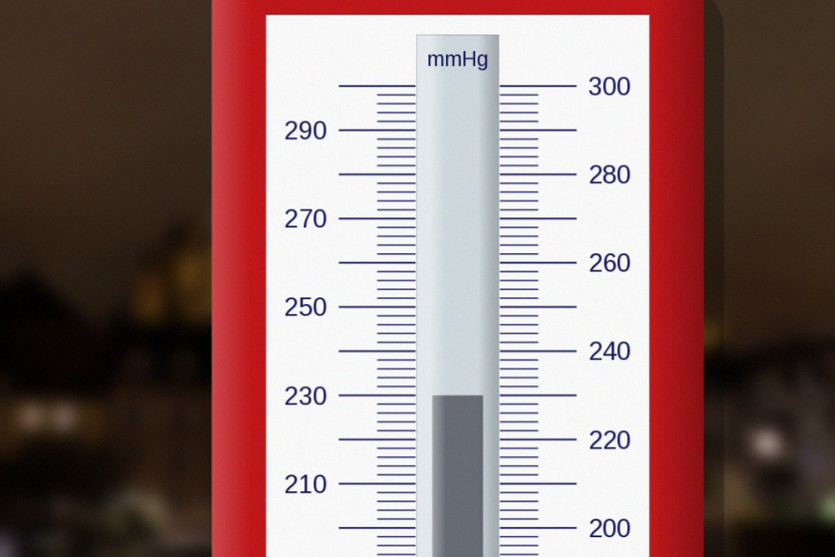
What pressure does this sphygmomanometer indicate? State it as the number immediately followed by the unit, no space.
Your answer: 230mmHg
